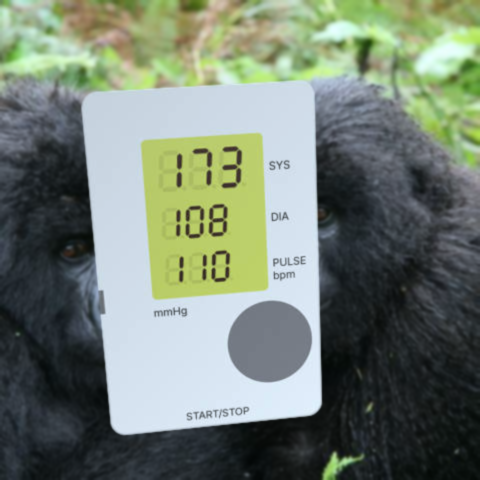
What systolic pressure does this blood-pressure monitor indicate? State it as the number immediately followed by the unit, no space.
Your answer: 173mmHg
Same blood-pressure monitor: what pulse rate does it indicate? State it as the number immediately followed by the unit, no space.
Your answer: 110bpm
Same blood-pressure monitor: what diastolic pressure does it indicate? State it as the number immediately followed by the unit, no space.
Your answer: 108mmHg
